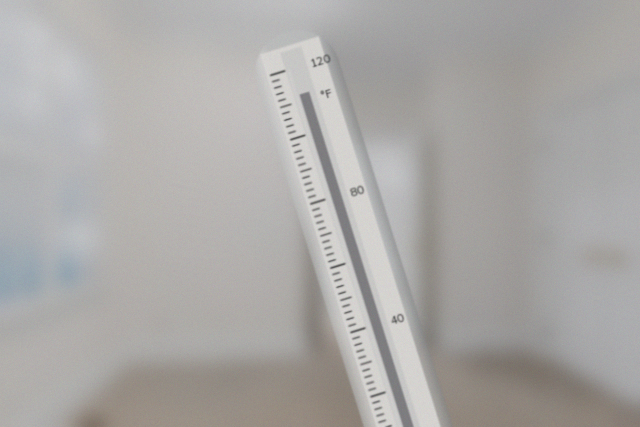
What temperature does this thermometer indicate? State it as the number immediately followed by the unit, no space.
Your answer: 112°F
